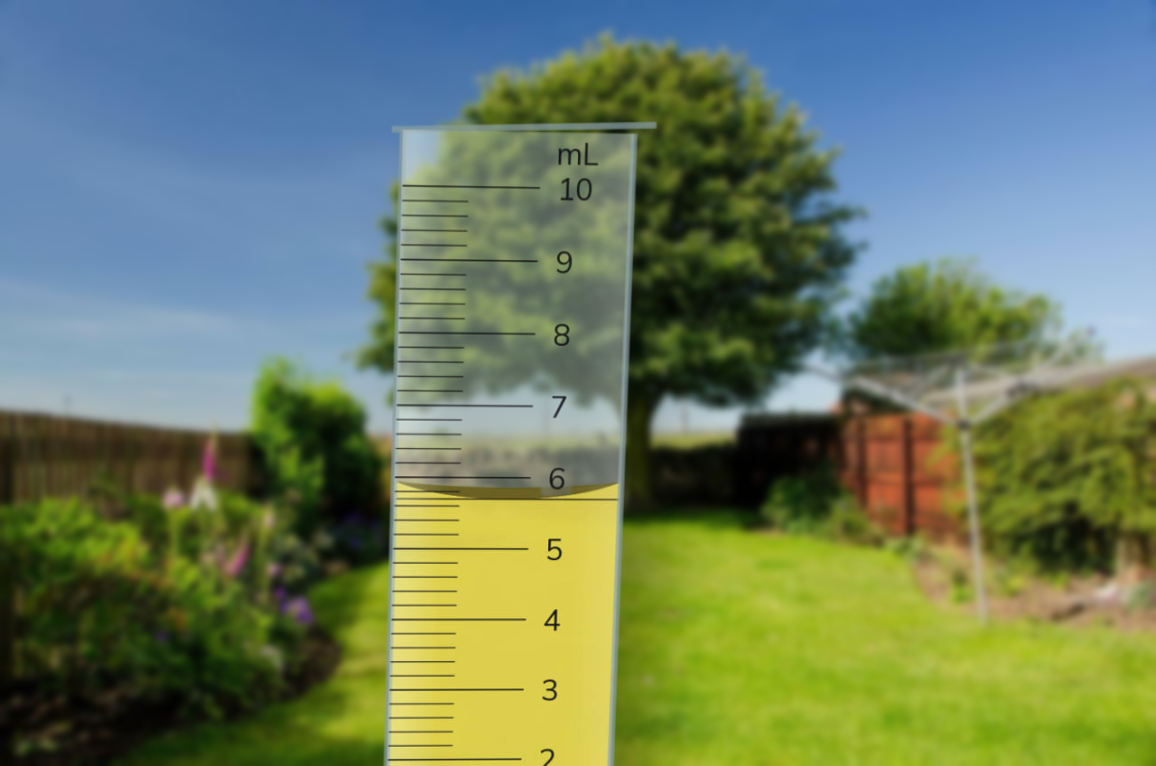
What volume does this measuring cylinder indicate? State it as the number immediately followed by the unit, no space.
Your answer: 5.7mL
